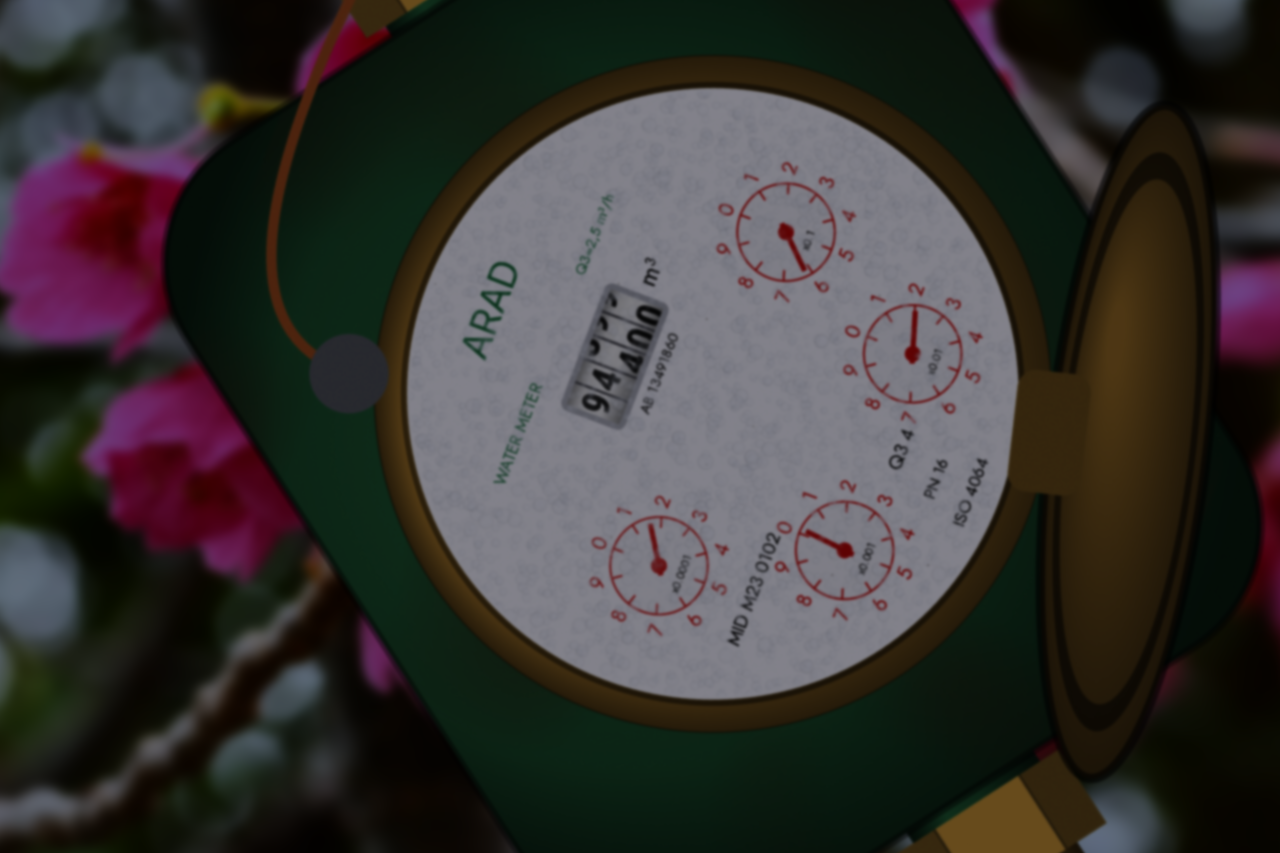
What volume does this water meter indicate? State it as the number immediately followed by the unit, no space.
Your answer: 94399.6201m³
